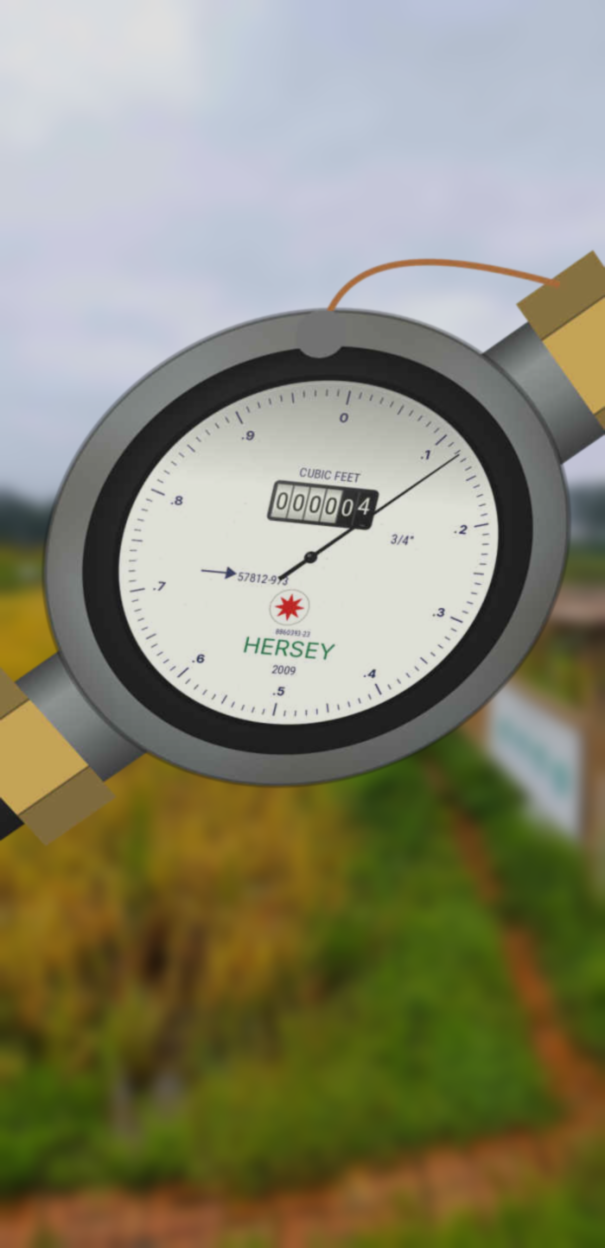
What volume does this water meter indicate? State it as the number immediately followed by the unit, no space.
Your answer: 4.12ft³
